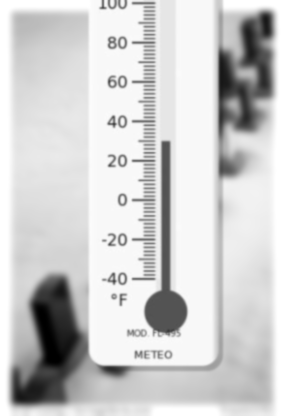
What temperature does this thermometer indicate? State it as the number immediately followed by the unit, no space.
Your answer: 30°F
